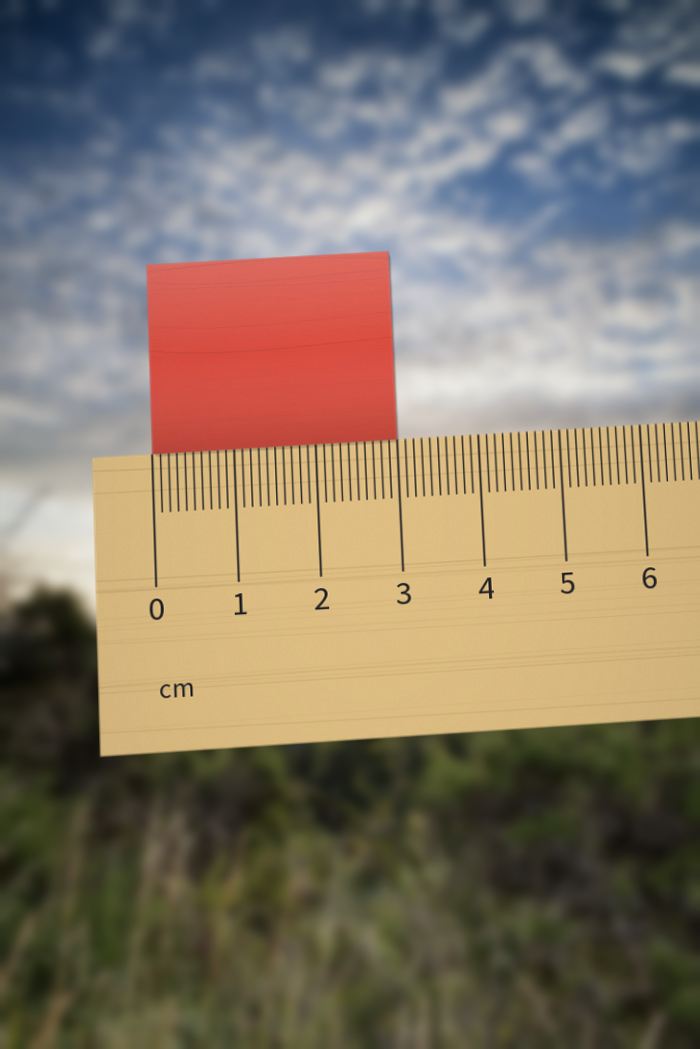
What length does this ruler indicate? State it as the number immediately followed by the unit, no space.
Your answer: 3cm
